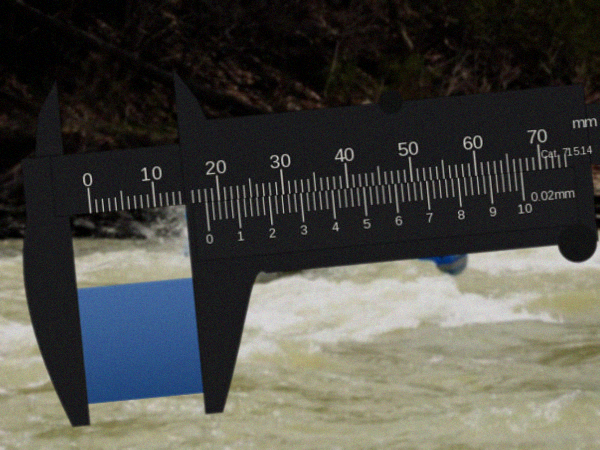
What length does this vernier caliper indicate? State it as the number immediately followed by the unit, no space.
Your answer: 18.0mm
